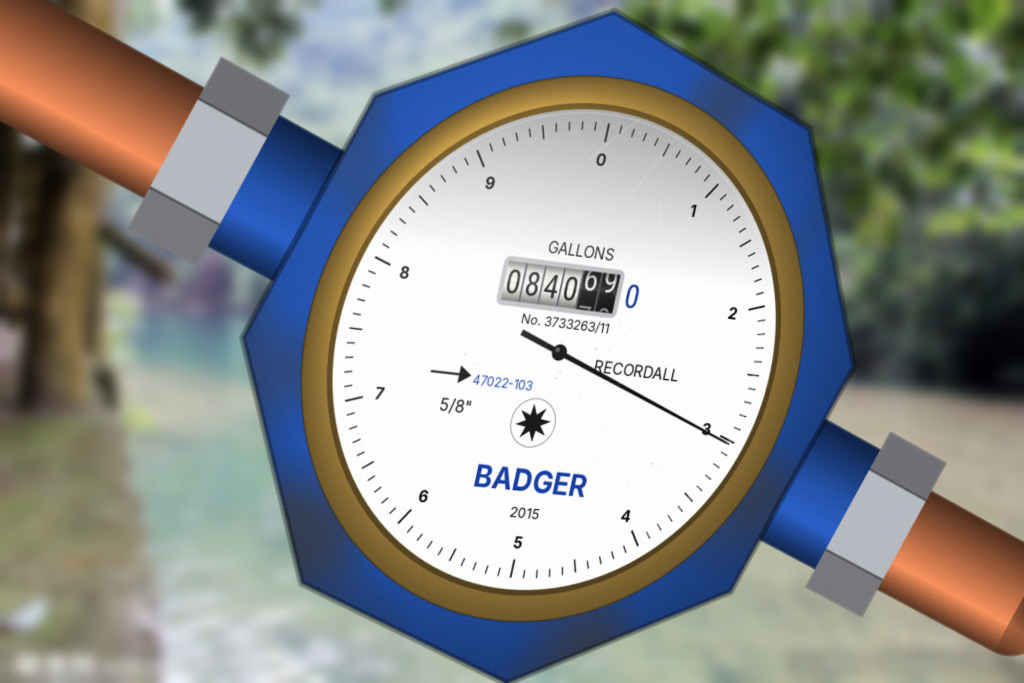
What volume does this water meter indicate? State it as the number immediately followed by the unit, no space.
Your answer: 840693.0gal
